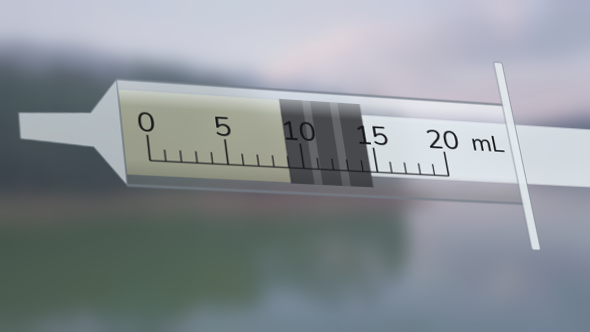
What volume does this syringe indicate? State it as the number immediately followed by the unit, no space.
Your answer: 9mL
